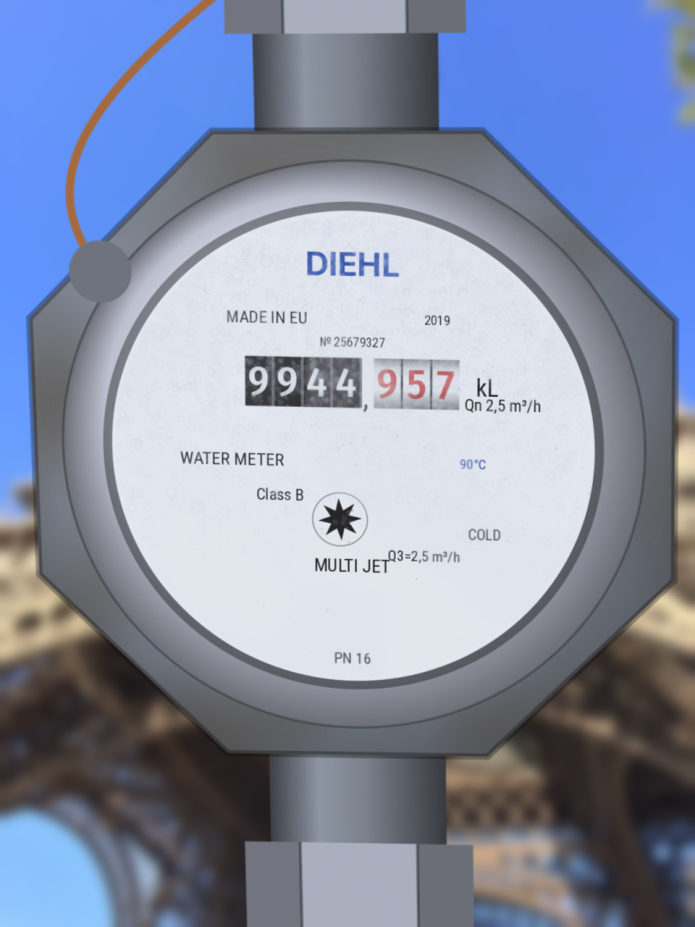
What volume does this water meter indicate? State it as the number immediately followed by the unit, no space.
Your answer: 9944.957kL
